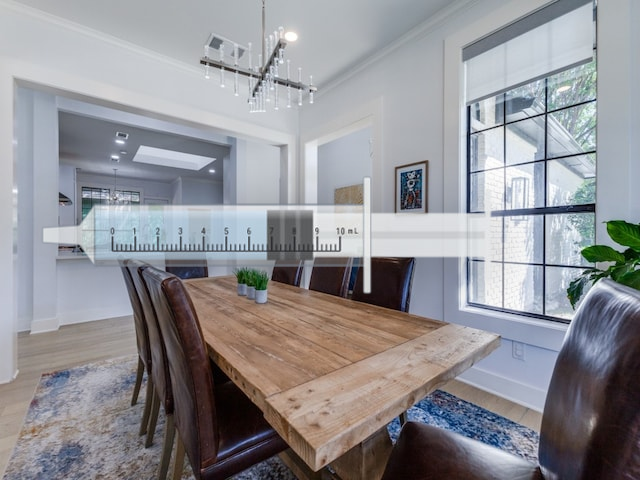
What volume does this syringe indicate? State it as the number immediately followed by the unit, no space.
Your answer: 6.8mL
